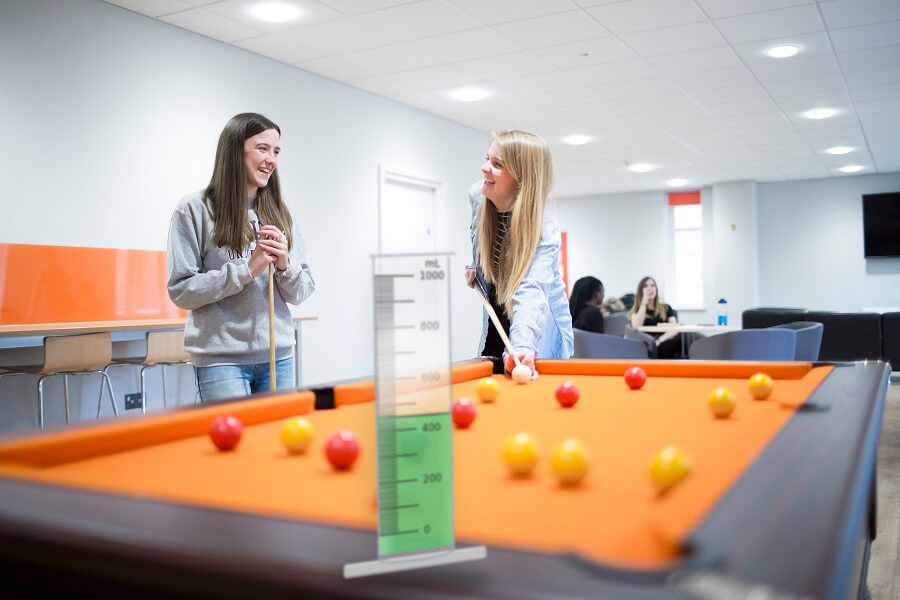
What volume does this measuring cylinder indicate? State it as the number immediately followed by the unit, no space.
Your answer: 450mL
